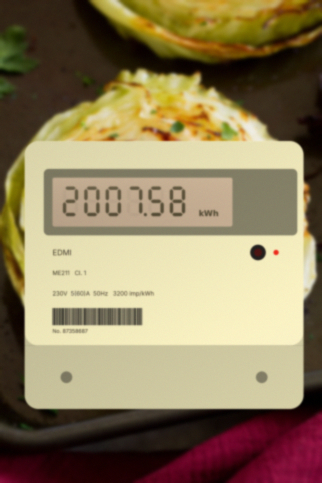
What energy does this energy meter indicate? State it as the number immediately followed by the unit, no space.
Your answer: 2007.58kWh
